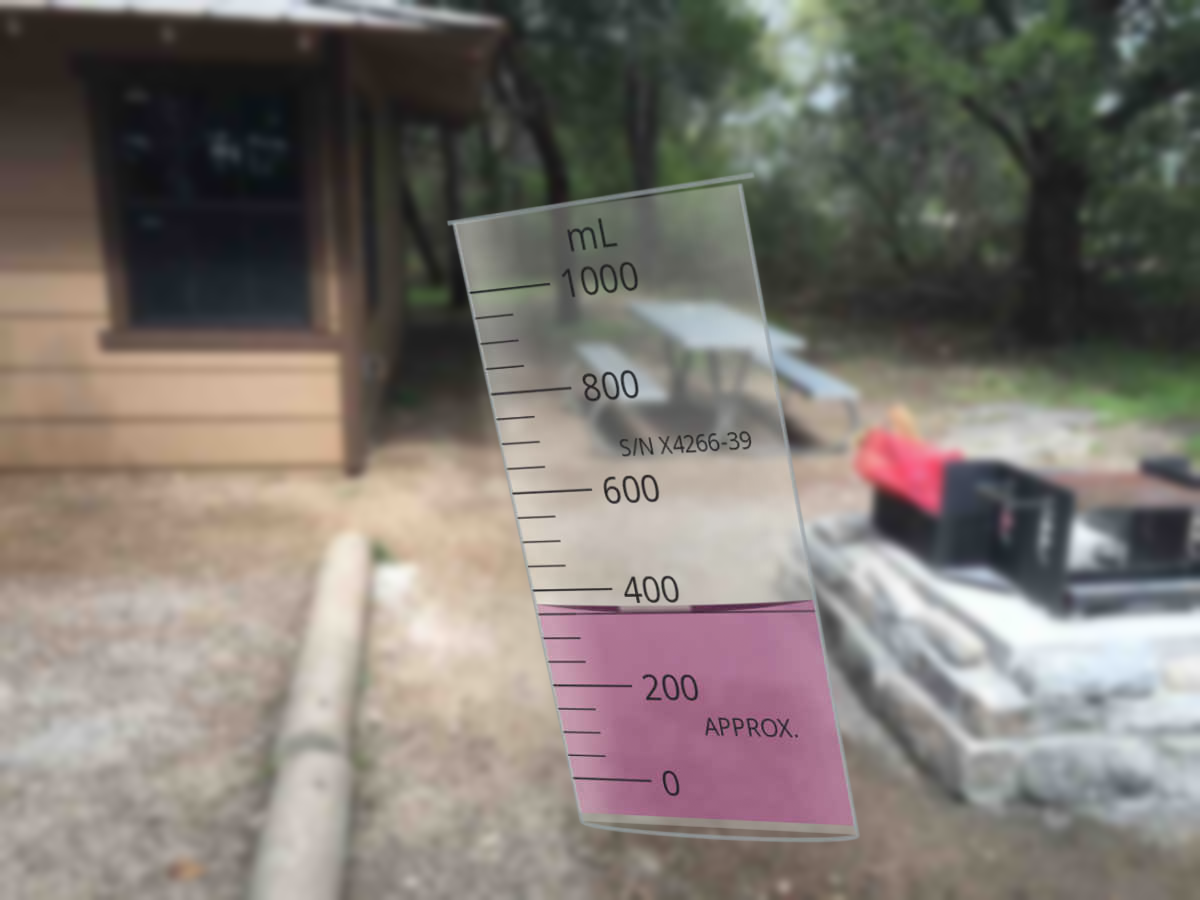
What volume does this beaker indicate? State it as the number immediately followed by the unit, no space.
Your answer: 350mL
